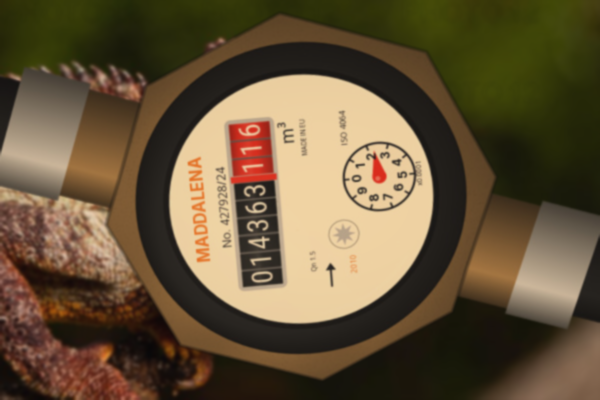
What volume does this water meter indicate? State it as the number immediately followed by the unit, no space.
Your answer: 14363.1162m³
